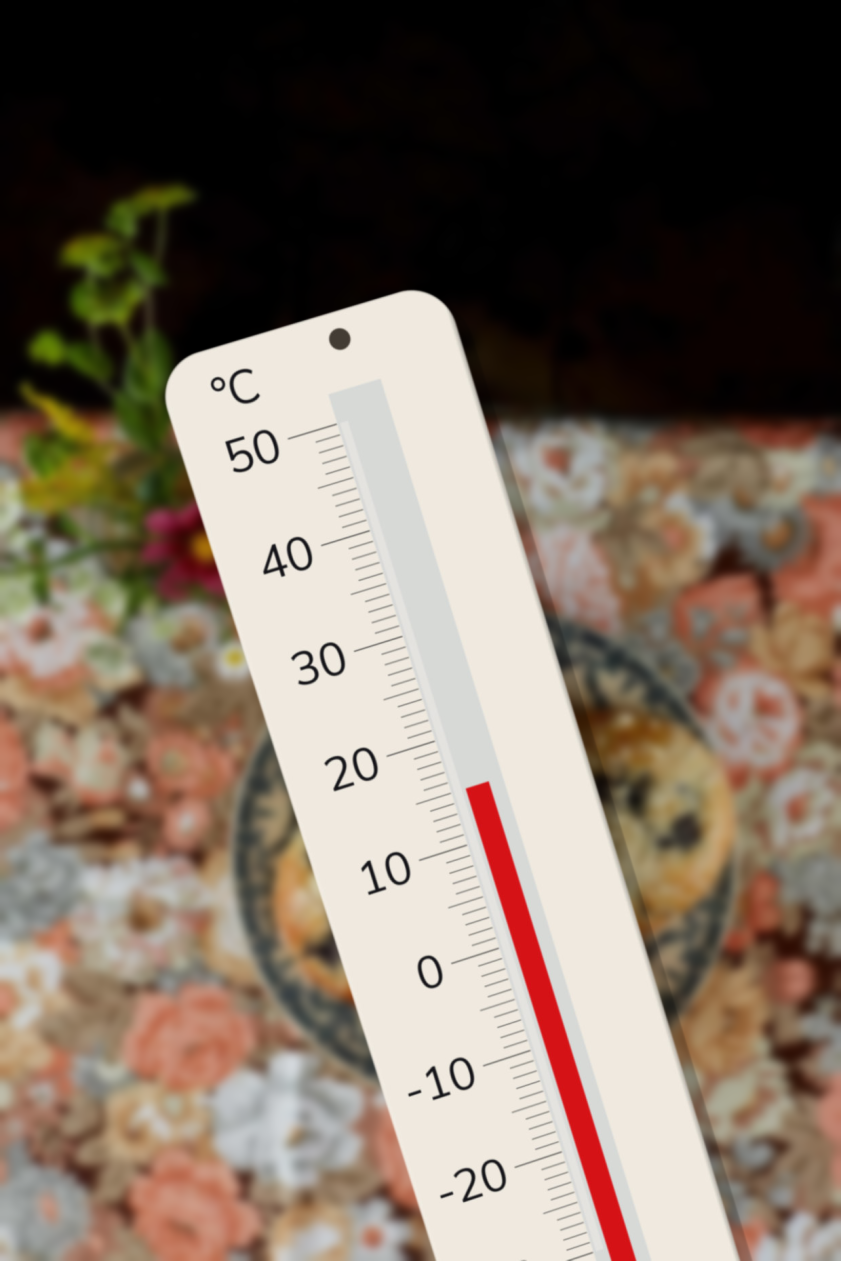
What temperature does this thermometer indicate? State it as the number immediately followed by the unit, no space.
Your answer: 15°C
